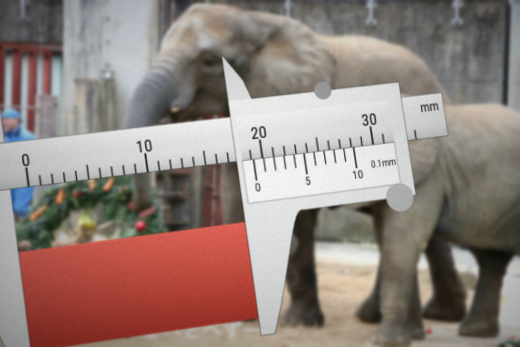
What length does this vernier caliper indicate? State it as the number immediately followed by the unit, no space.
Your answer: 19.2mm
